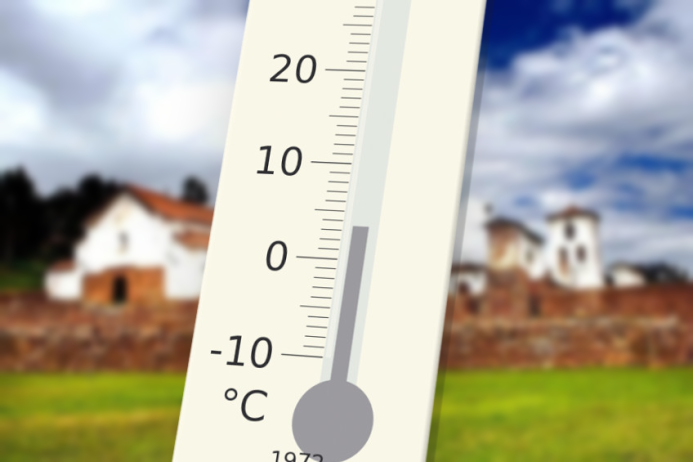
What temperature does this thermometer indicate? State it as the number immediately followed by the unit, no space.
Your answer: 3.5°C
